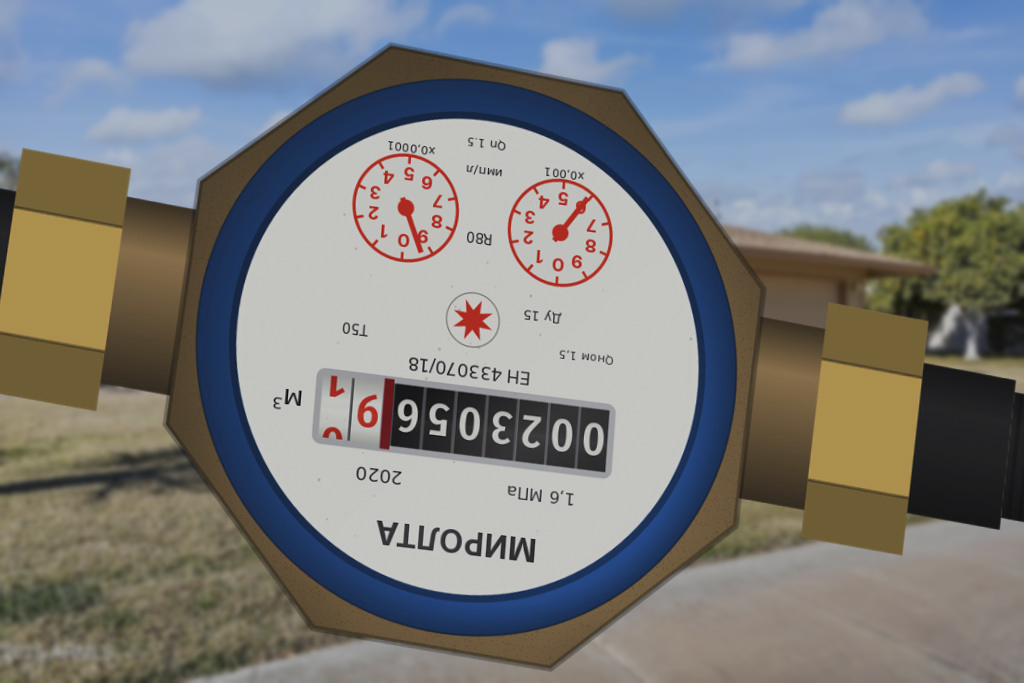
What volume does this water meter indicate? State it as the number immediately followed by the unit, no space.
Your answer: 23056.9059m³
